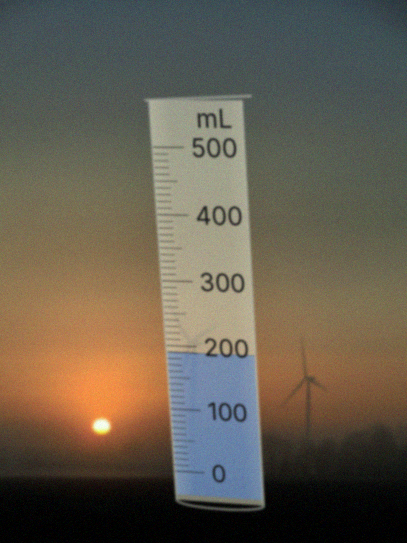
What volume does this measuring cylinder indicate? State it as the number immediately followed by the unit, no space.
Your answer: 190mL
